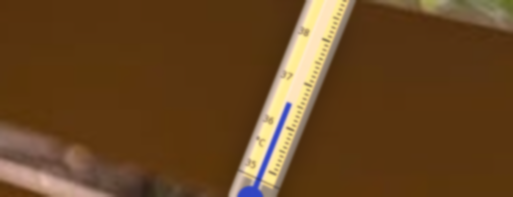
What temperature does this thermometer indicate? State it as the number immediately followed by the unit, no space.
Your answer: 36.5°C
